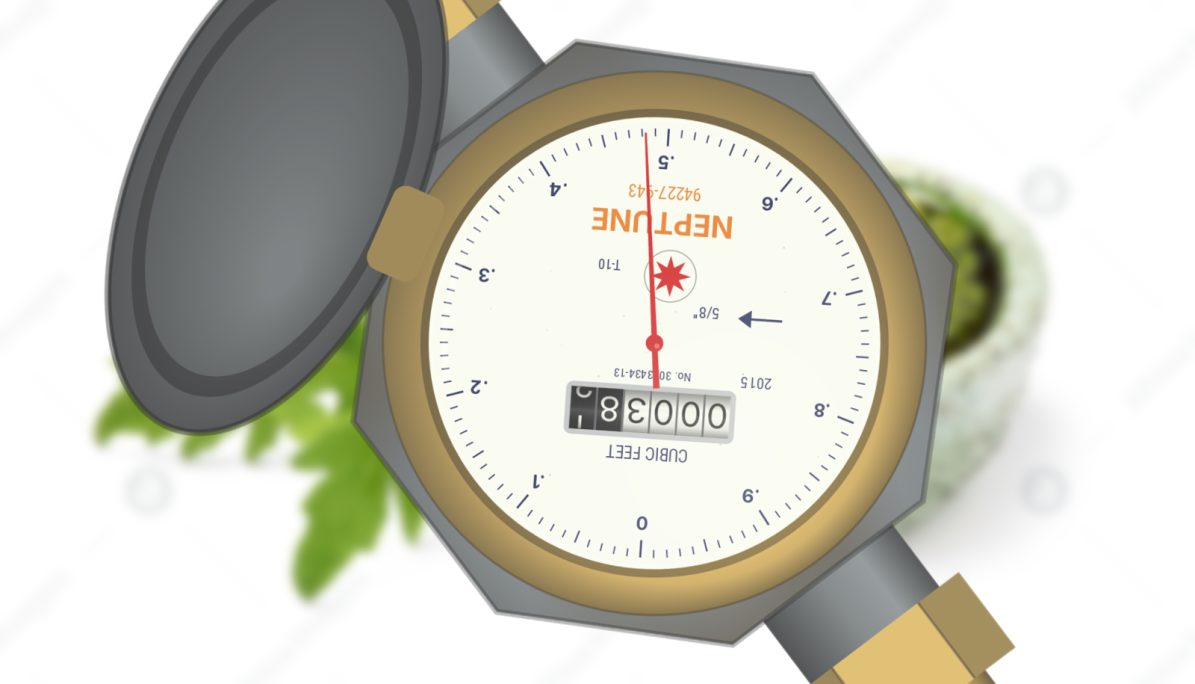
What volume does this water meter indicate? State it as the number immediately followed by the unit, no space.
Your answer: 381.48ft³
